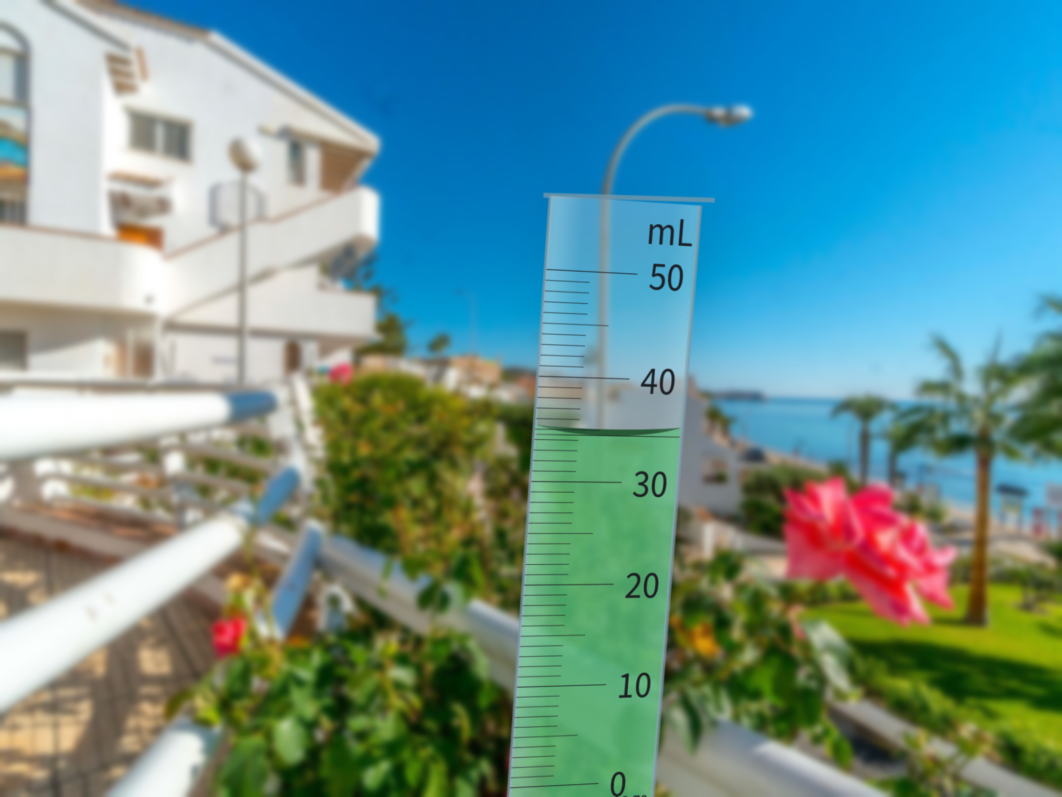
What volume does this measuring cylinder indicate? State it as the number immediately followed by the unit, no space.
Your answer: 34.5mL
